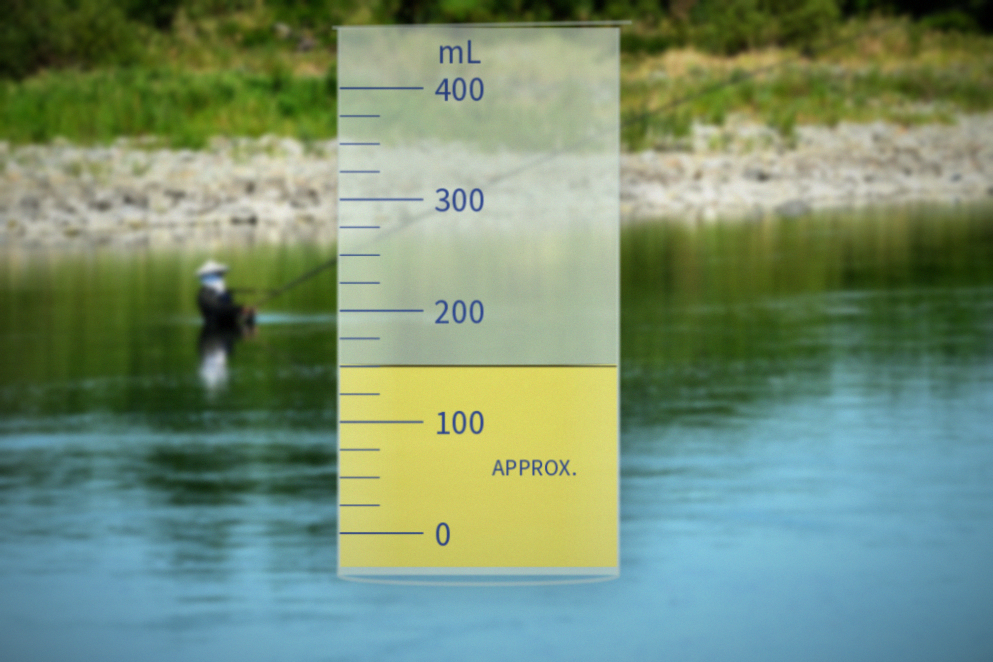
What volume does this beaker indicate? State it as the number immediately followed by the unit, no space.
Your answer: 150mL
